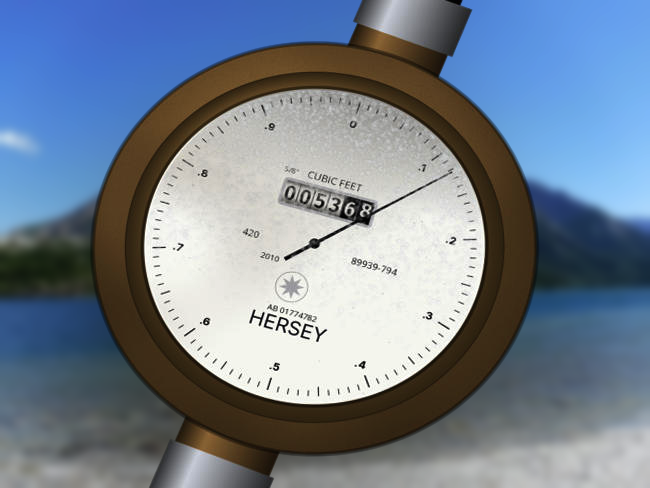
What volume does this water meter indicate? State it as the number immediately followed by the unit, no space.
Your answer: 5368.12ft³
